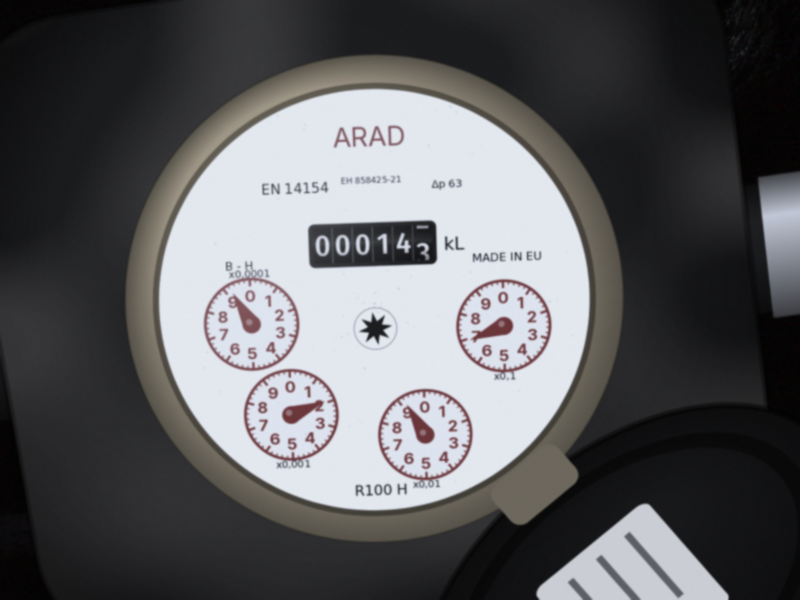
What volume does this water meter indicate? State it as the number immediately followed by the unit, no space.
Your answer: 142.6919kL
